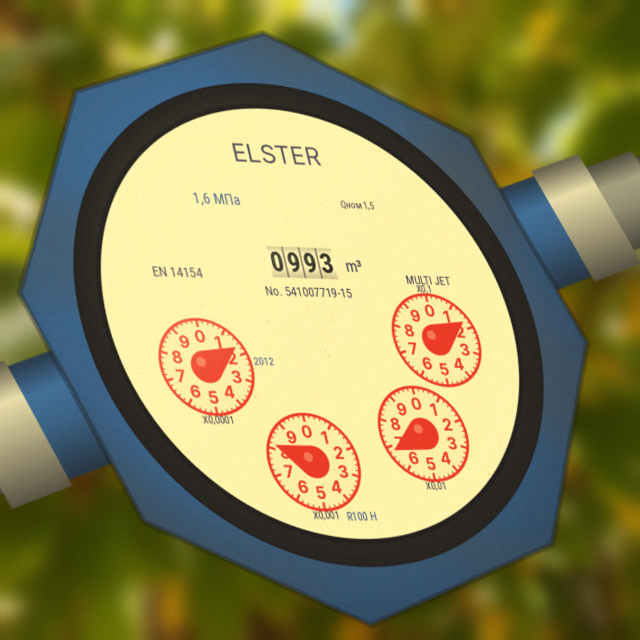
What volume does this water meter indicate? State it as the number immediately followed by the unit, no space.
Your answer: 993.1681m³
